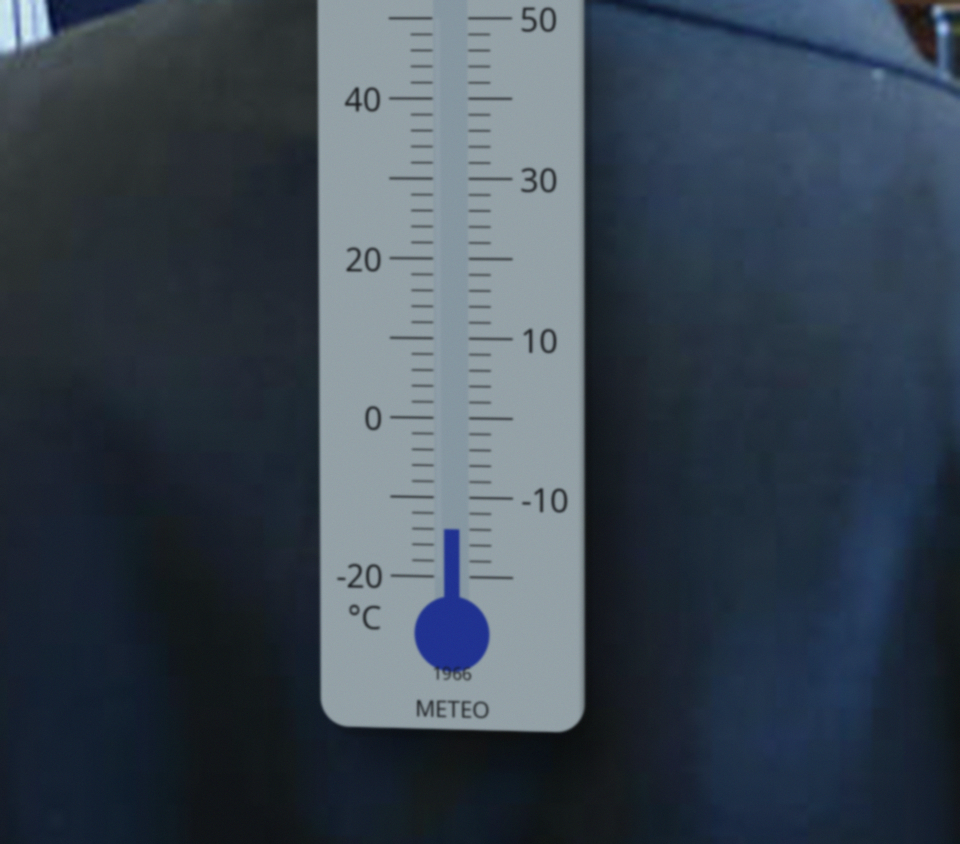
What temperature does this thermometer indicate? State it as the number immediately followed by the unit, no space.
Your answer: -14°C
